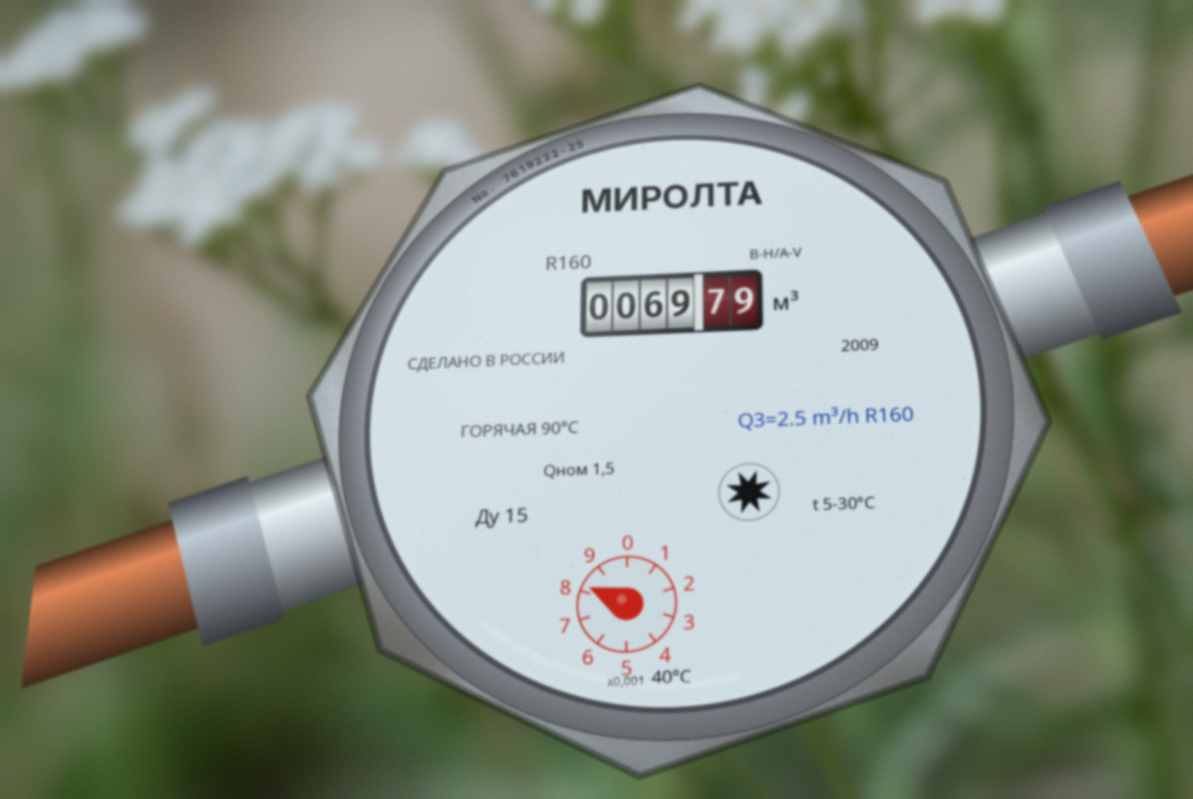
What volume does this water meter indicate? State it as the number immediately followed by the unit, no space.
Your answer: 69.798m³
